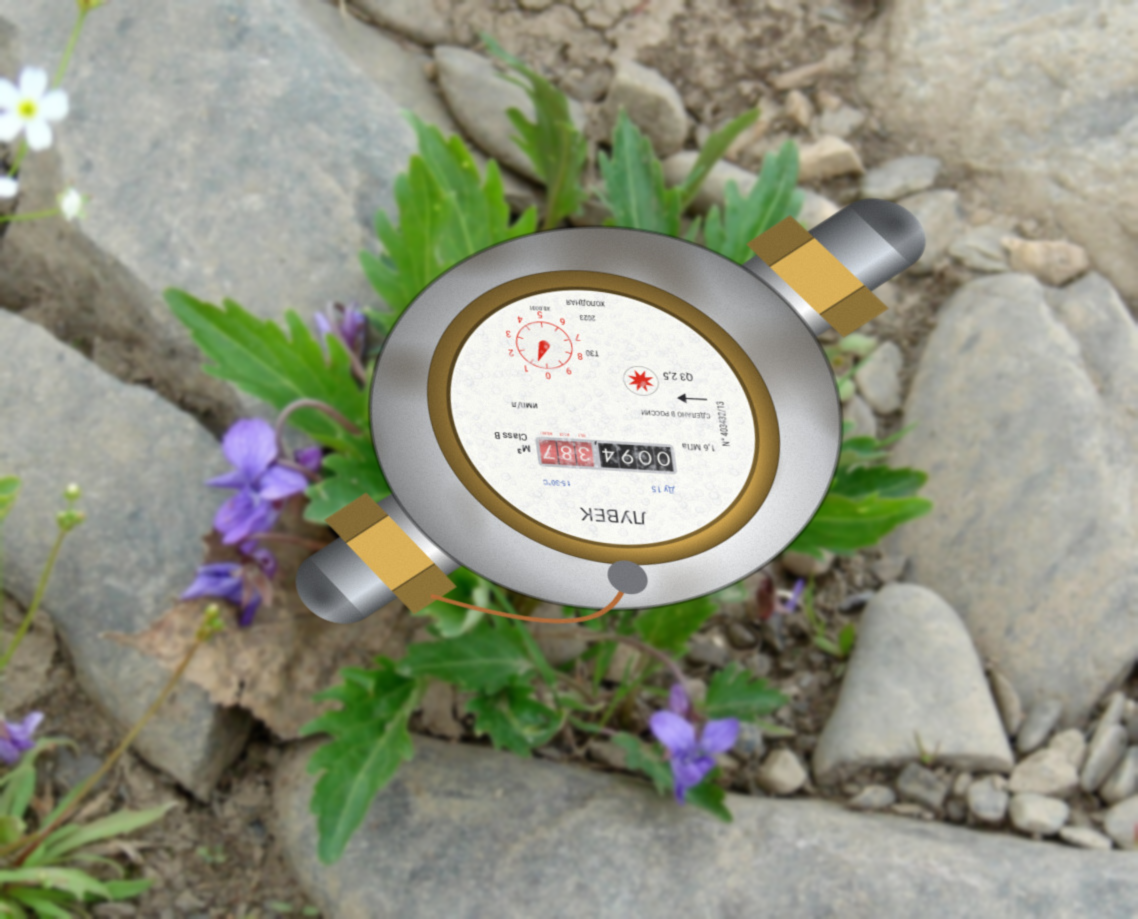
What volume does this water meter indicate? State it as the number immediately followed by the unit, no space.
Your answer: 94.3870m³
